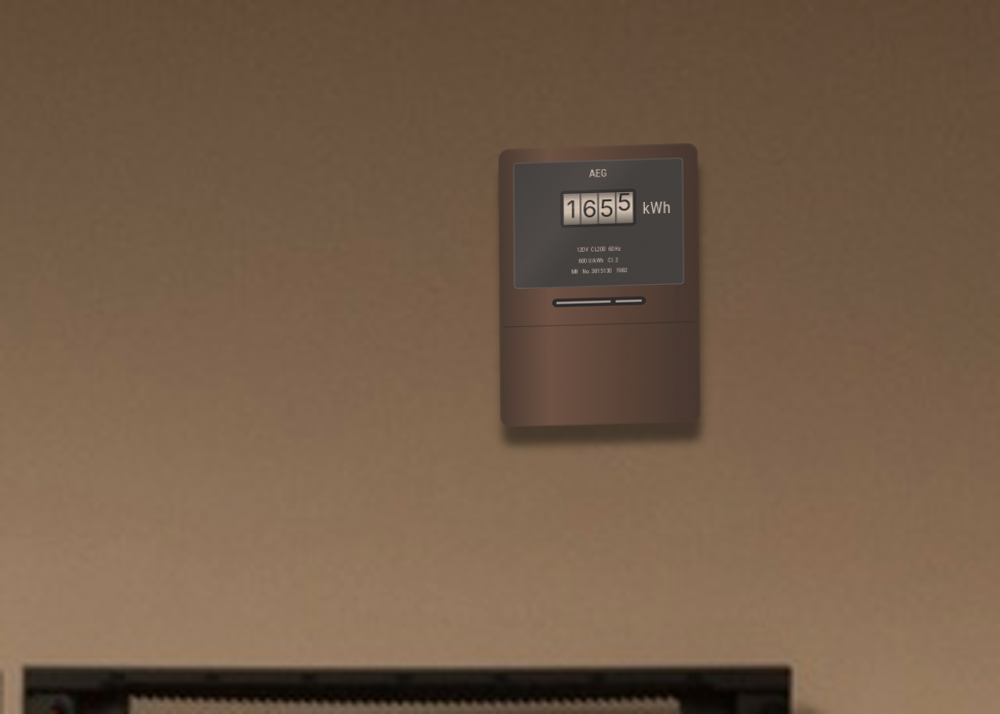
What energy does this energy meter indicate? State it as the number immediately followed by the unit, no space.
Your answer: 1655kWh
